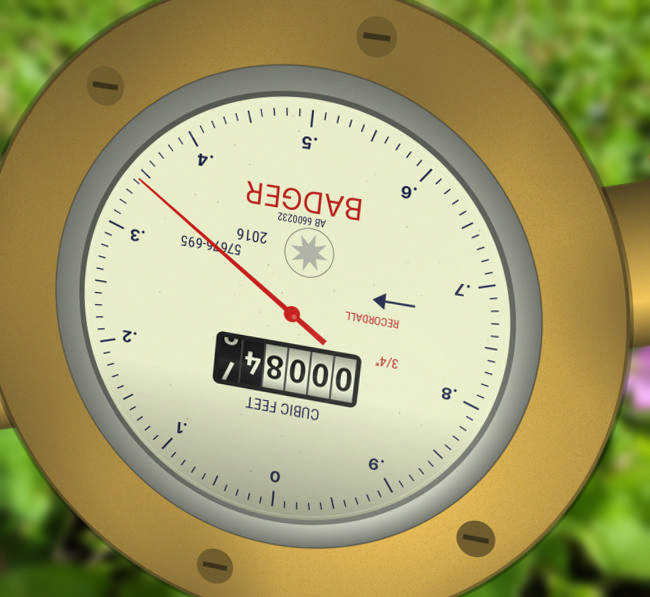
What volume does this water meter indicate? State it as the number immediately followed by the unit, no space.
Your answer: 847.34ft³
